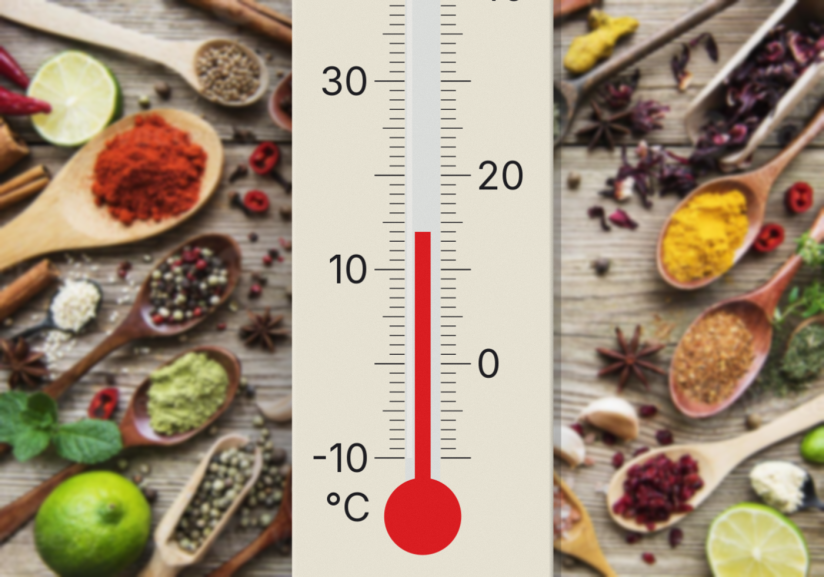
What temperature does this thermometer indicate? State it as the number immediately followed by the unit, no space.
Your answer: 14°C
